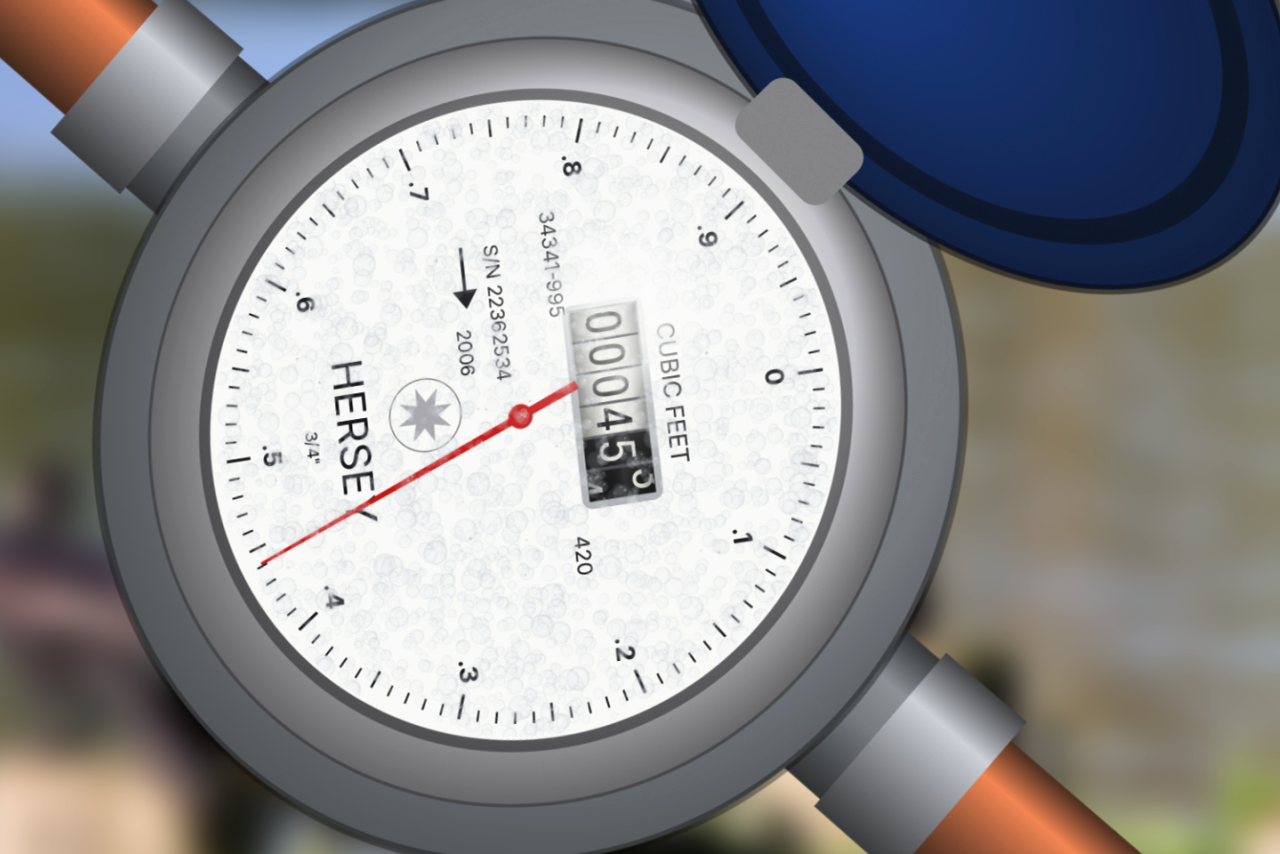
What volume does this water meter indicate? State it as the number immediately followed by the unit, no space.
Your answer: 453.44ft³
